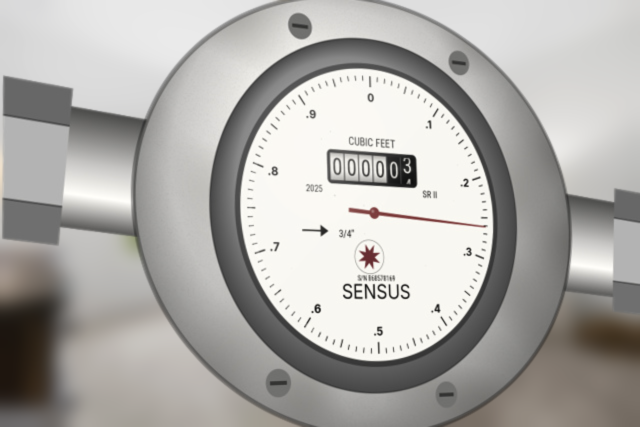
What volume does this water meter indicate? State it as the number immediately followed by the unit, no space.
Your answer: 3.26ft³
